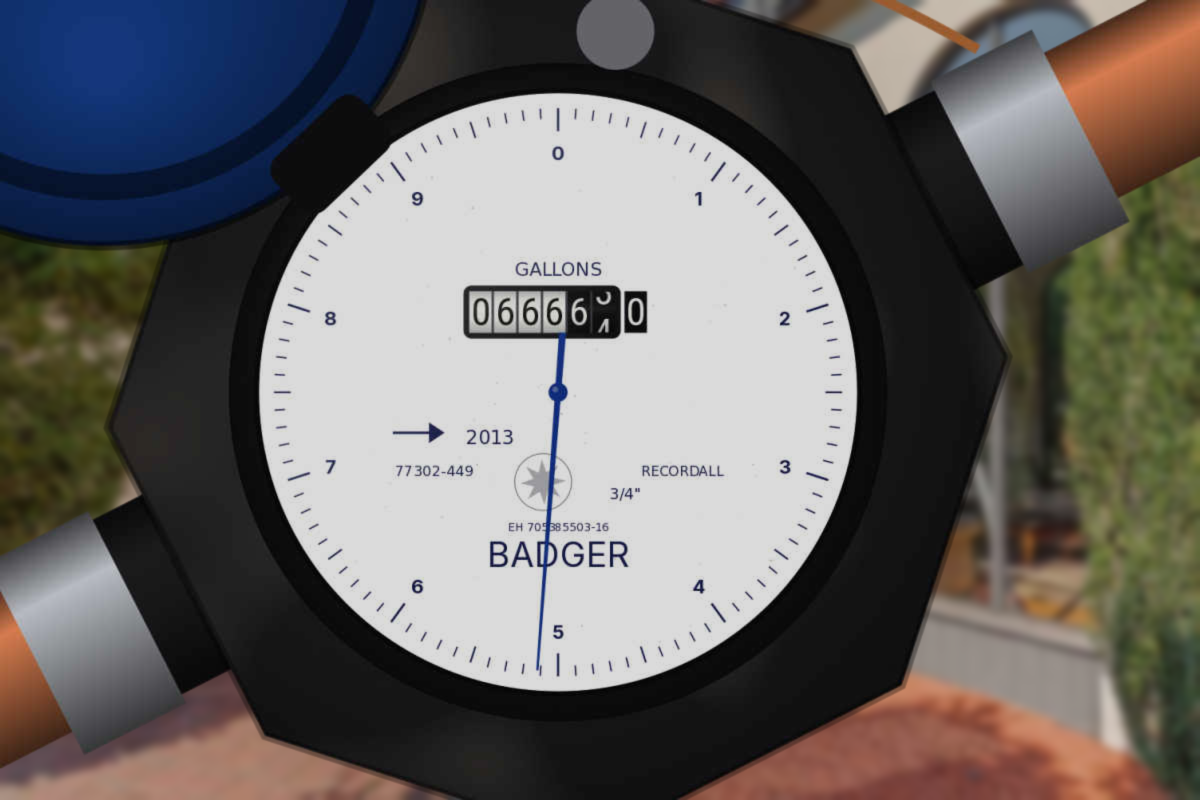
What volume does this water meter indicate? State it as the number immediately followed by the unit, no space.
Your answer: 666635.1gal
